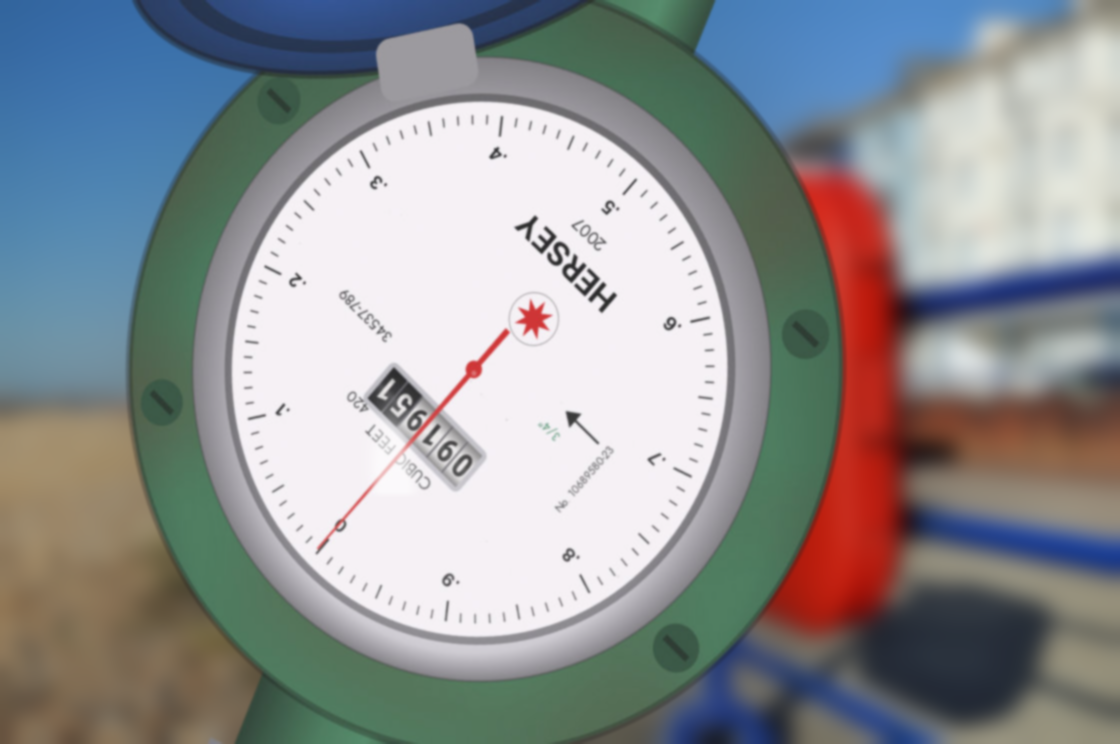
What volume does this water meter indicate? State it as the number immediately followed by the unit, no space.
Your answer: 91951.00ft³
